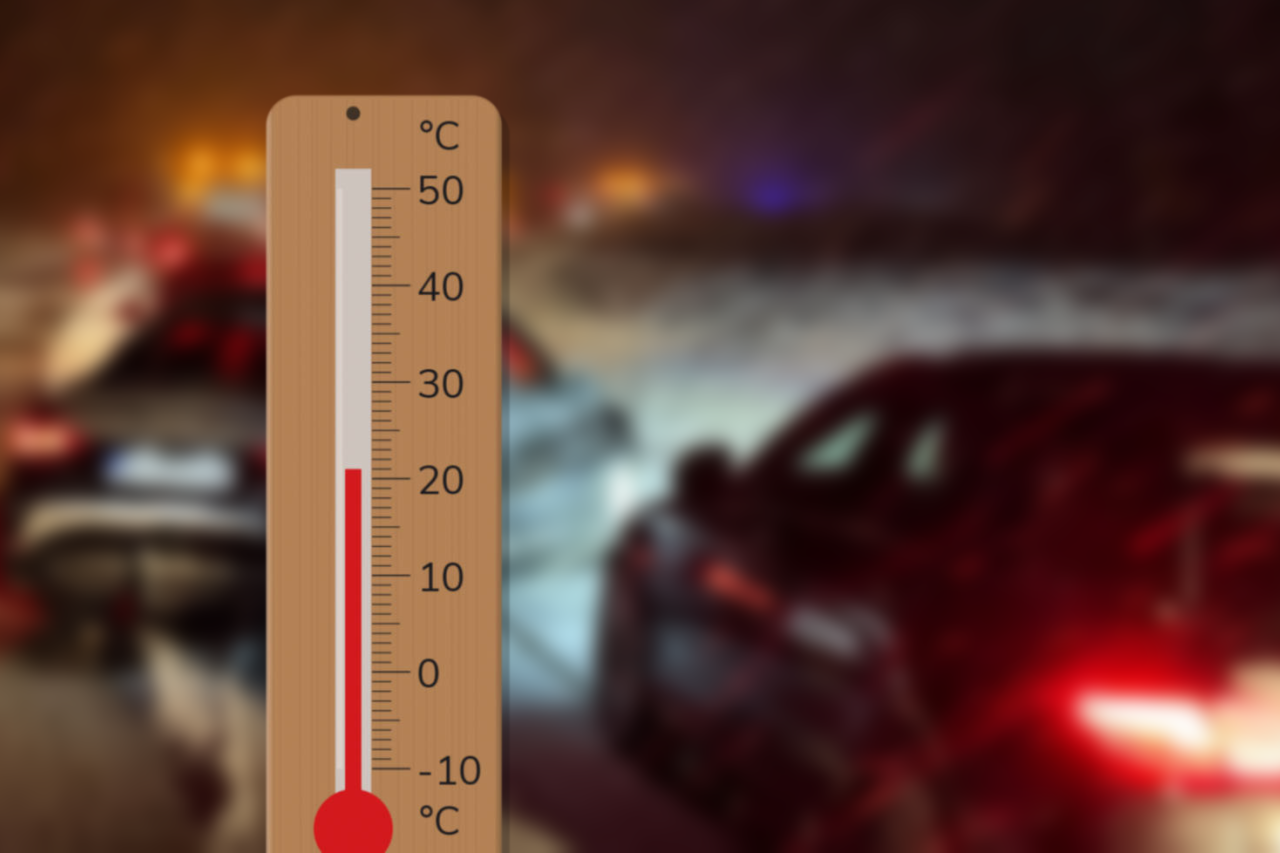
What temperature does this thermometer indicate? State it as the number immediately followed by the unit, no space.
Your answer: 21°C
